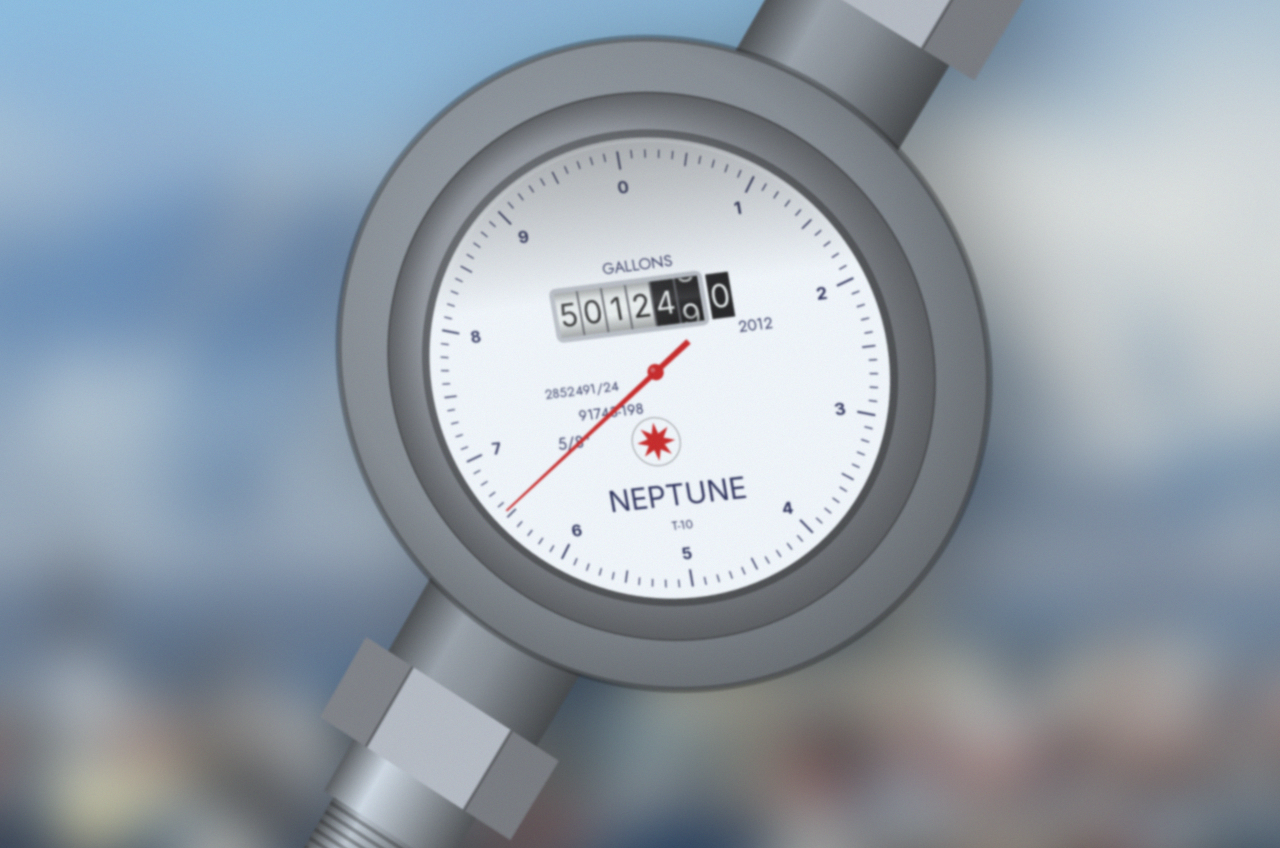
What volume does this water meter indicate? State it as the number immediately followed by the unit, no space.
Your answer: 5012486.5gal
